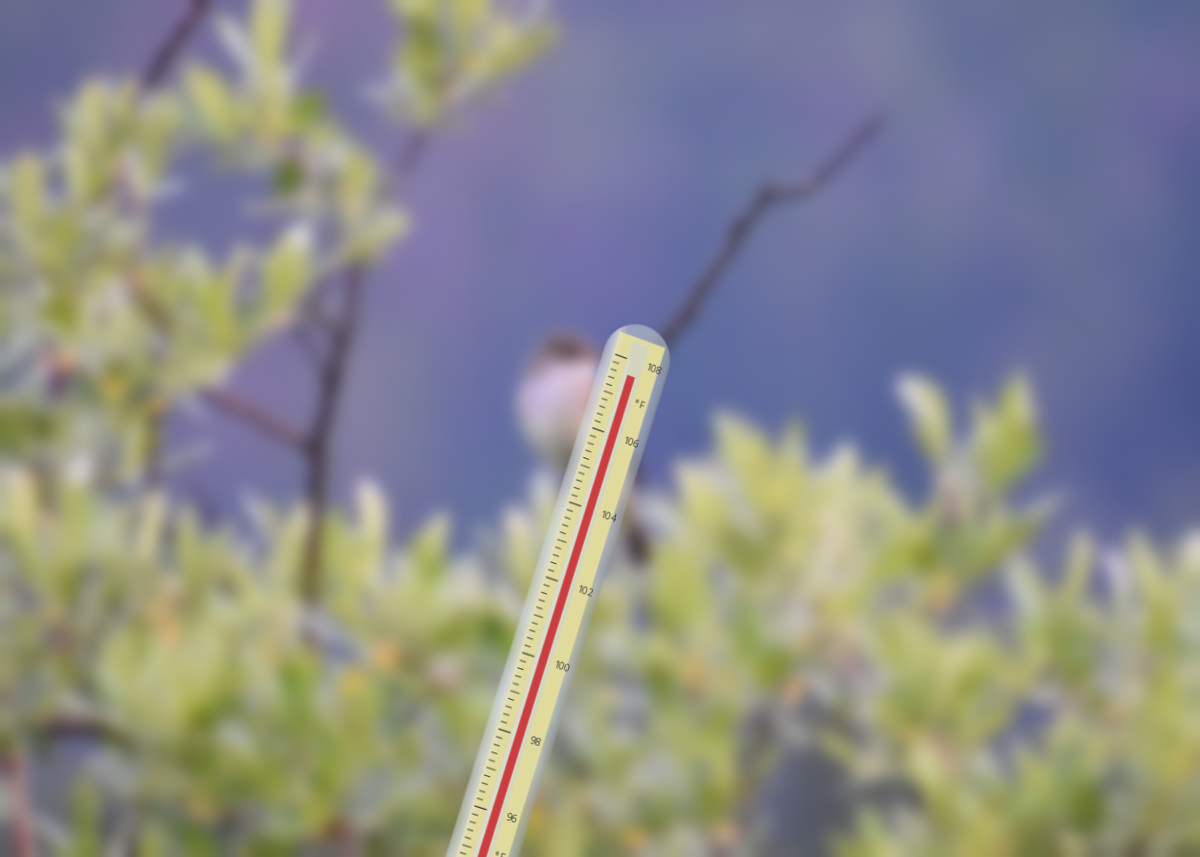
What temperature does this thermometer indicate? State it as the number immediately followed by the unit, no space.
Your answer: 107.6°F
